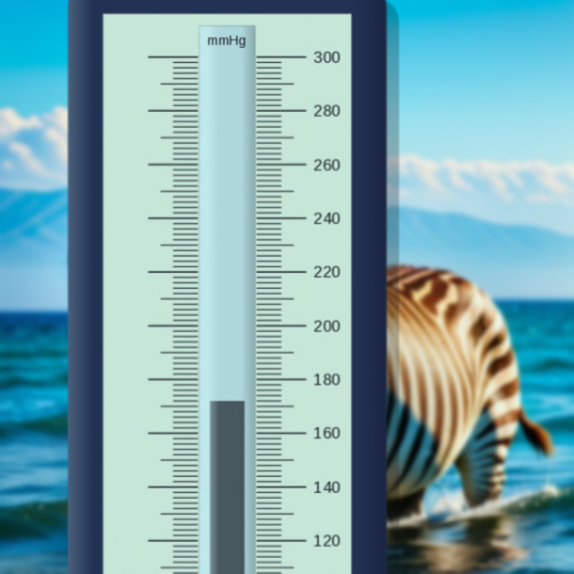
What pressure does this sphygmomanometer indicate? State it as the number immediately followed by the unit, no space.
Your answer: 172mmHg
